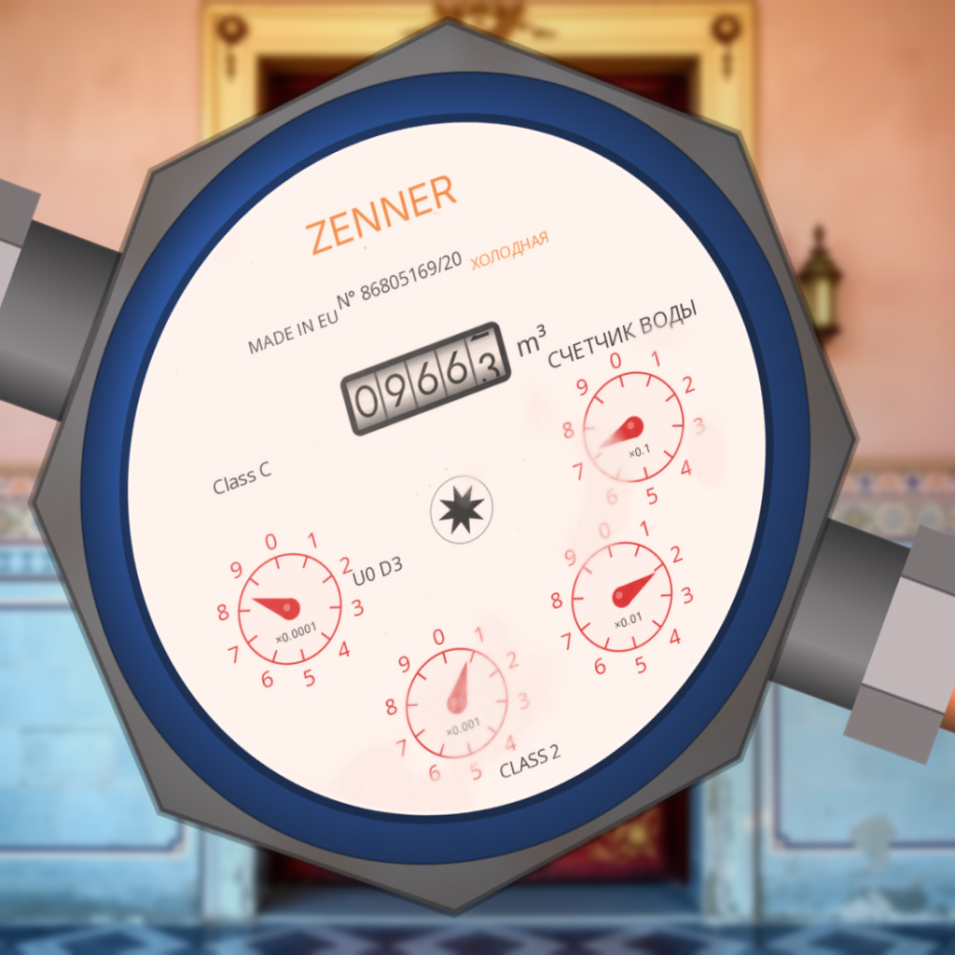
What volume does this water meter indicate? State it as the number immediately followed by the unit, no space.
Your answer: 9662.7208m³
